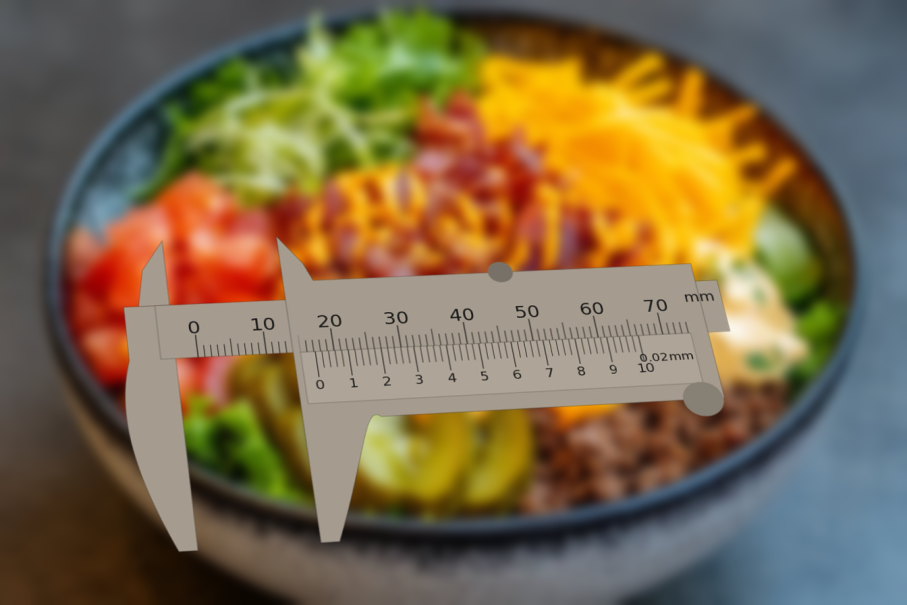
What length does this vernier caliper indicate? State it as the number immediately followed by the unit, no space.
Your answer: 17.2mm
